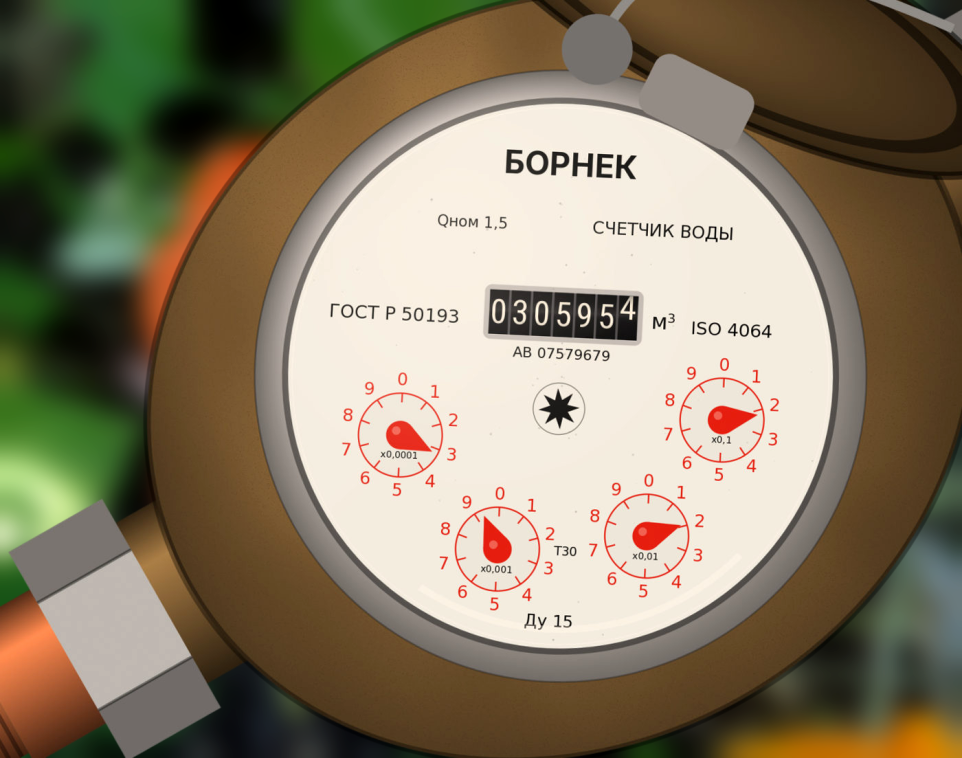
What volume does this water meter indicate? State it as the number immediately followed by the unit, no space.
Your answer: 305954.2193m³
